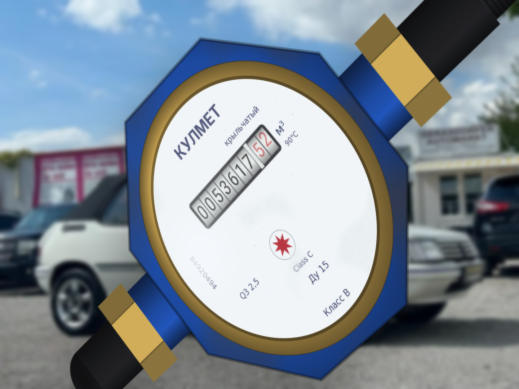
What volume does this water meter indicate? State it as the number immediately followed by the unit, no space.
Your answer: 53617.52m³
